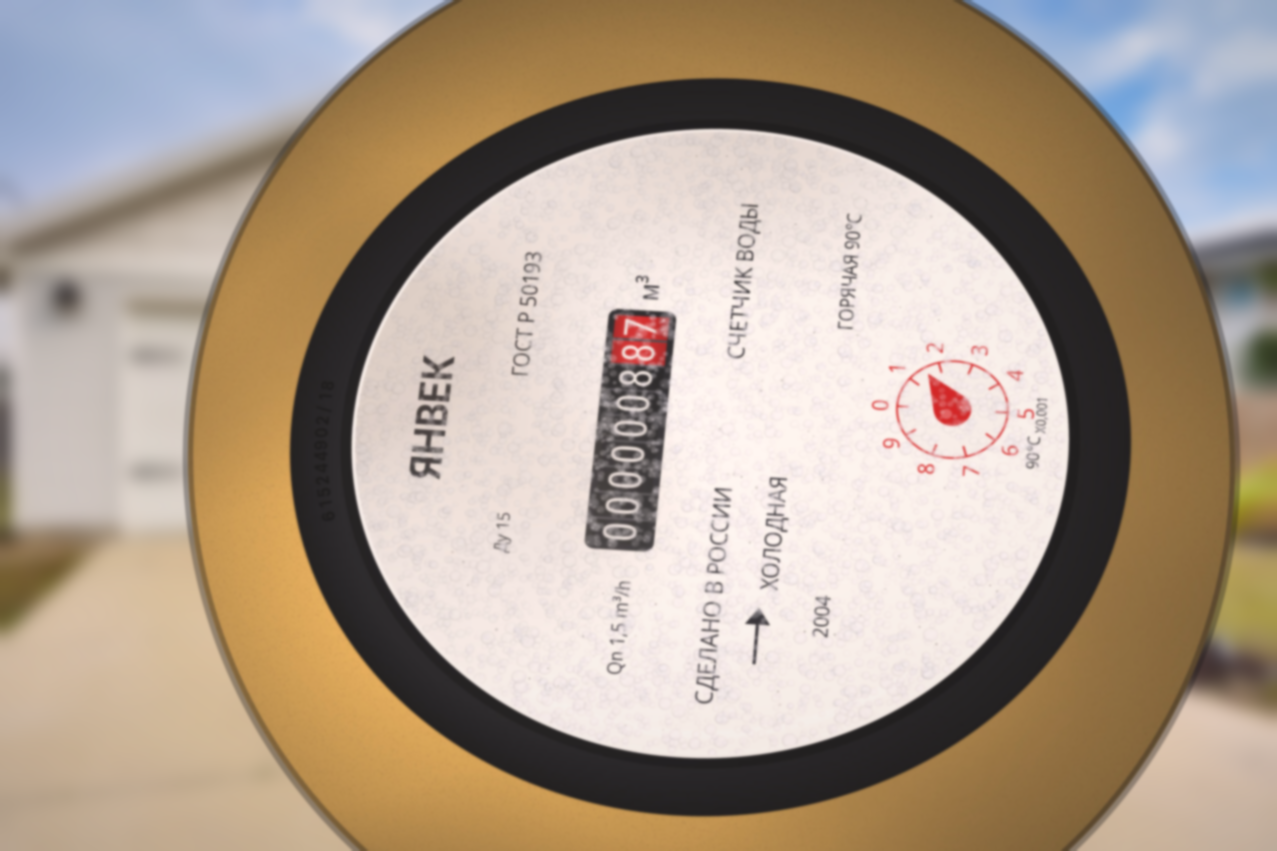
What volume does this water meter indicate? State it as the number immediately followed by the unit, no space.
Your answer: 8.871m³
